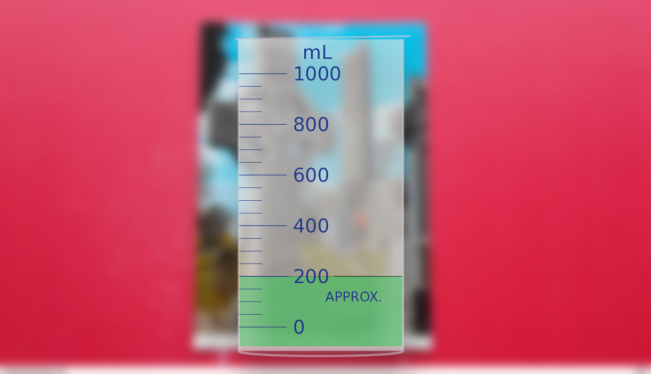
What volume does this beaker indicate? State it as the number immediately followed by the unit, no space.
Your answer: 200mL
